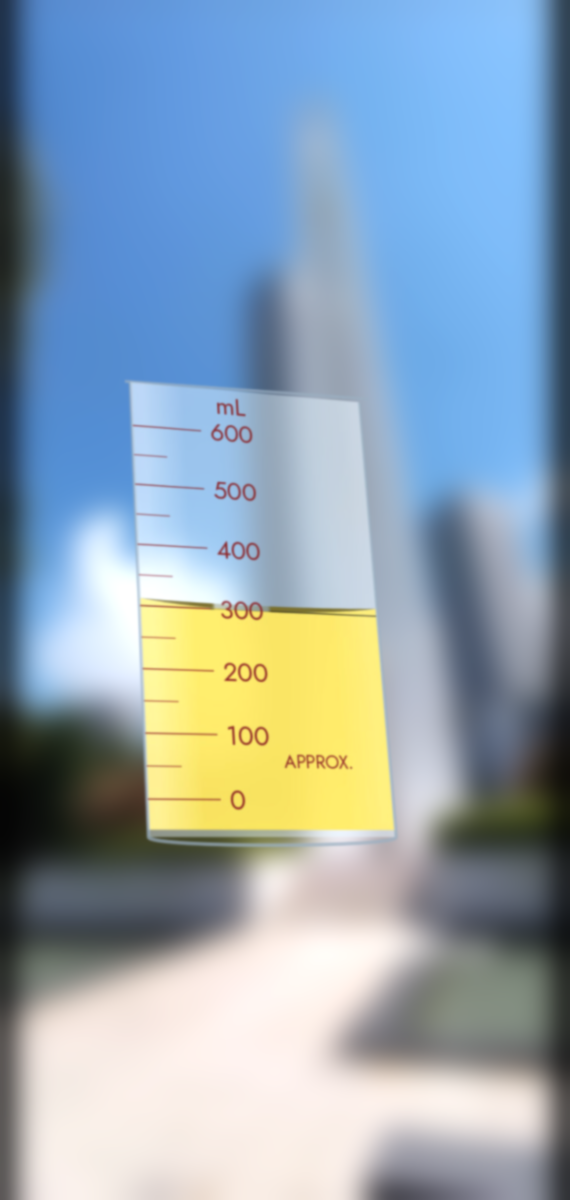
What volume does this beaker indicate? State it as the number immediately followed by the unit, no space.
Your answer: 300mL
